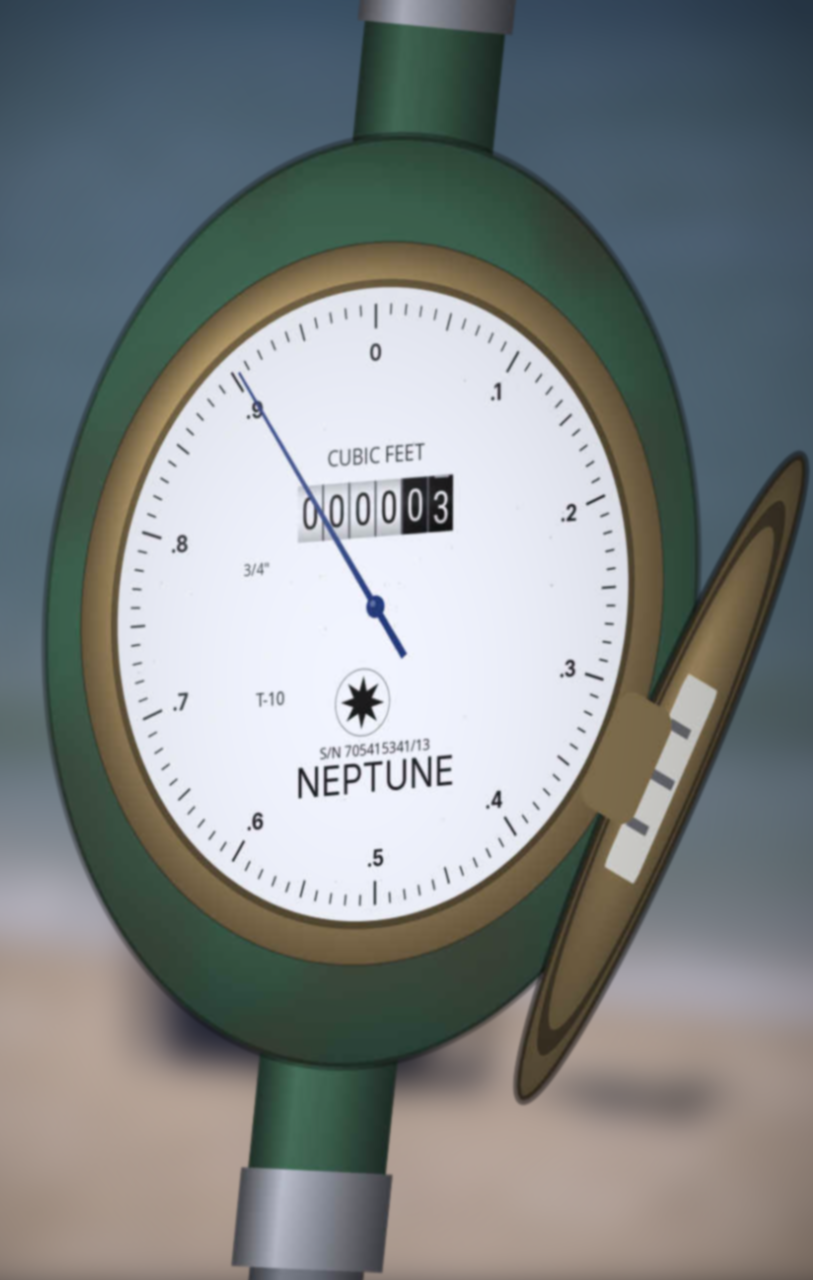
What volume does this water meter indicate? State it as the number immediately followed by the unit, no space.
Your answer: 2.90ft³
